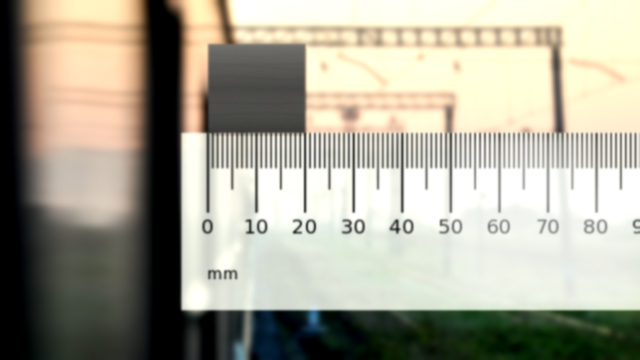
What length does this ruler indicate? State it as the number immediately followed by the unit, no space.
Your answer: 20mm
